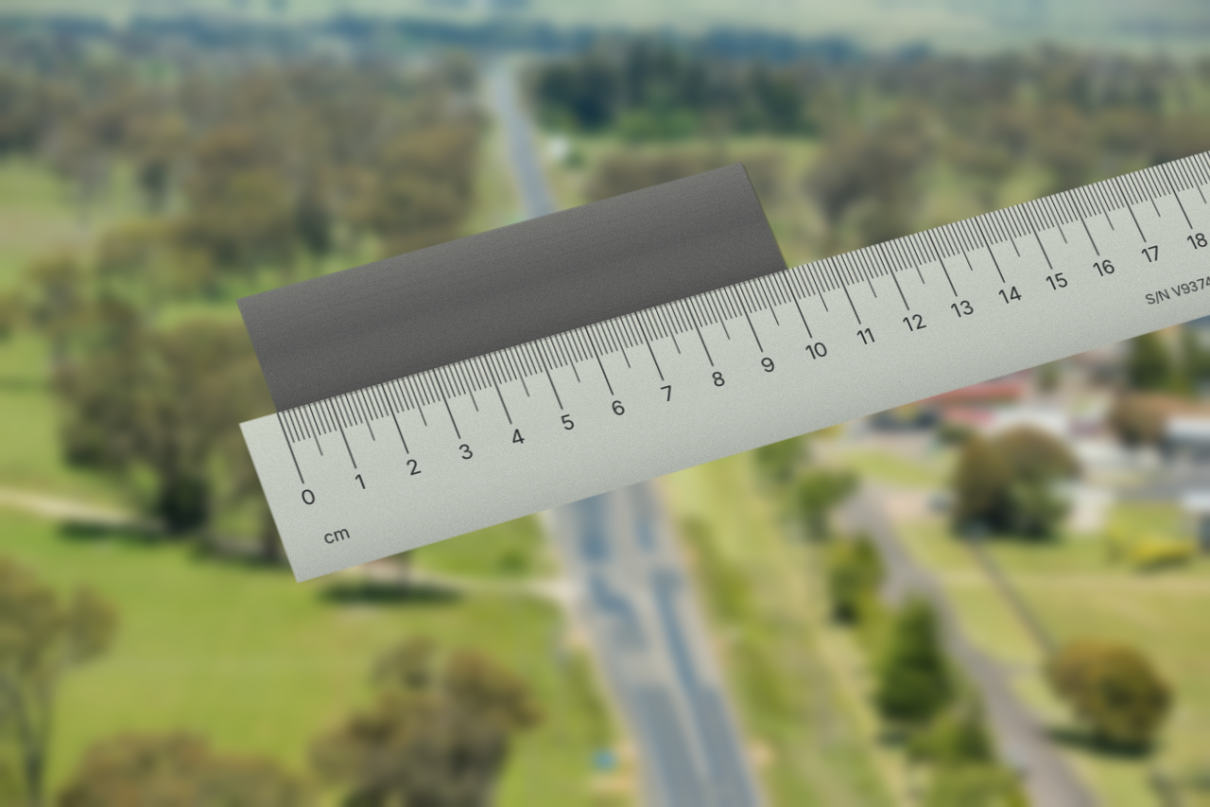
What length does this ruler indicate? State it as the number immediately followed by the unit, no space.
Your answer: 10.1cm
